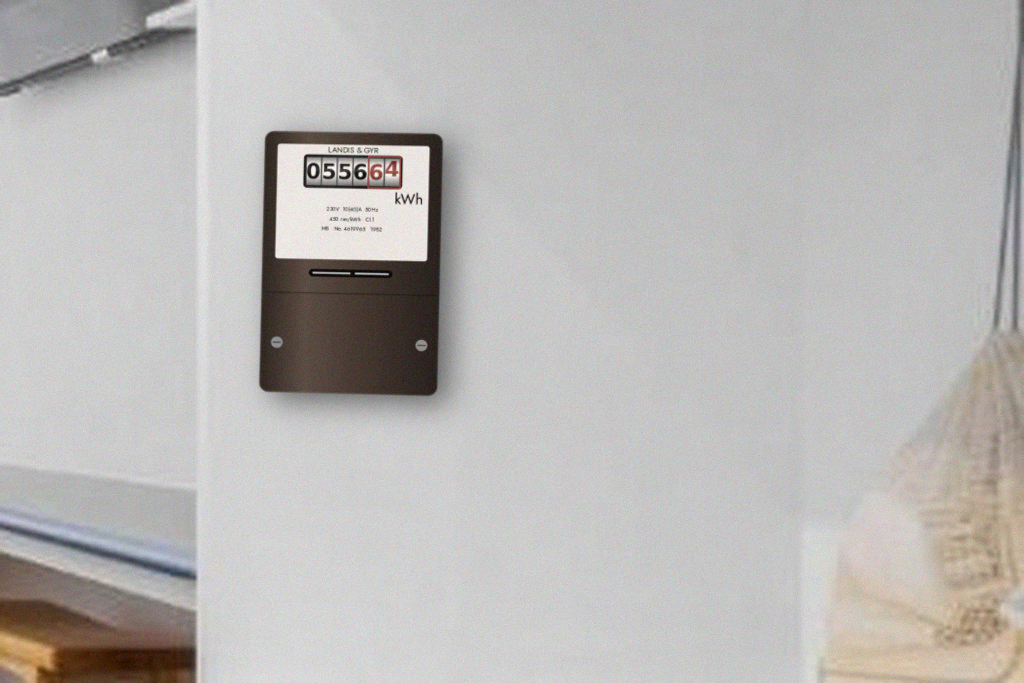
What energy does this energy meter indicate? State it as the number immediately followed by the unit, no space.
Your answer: 556.64kWh
